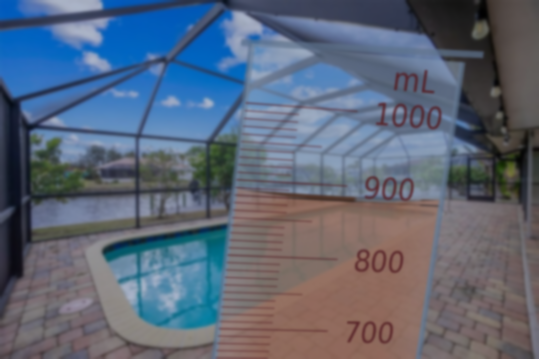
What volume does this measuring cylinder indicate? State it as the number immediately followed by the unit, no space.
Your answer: 880mL
